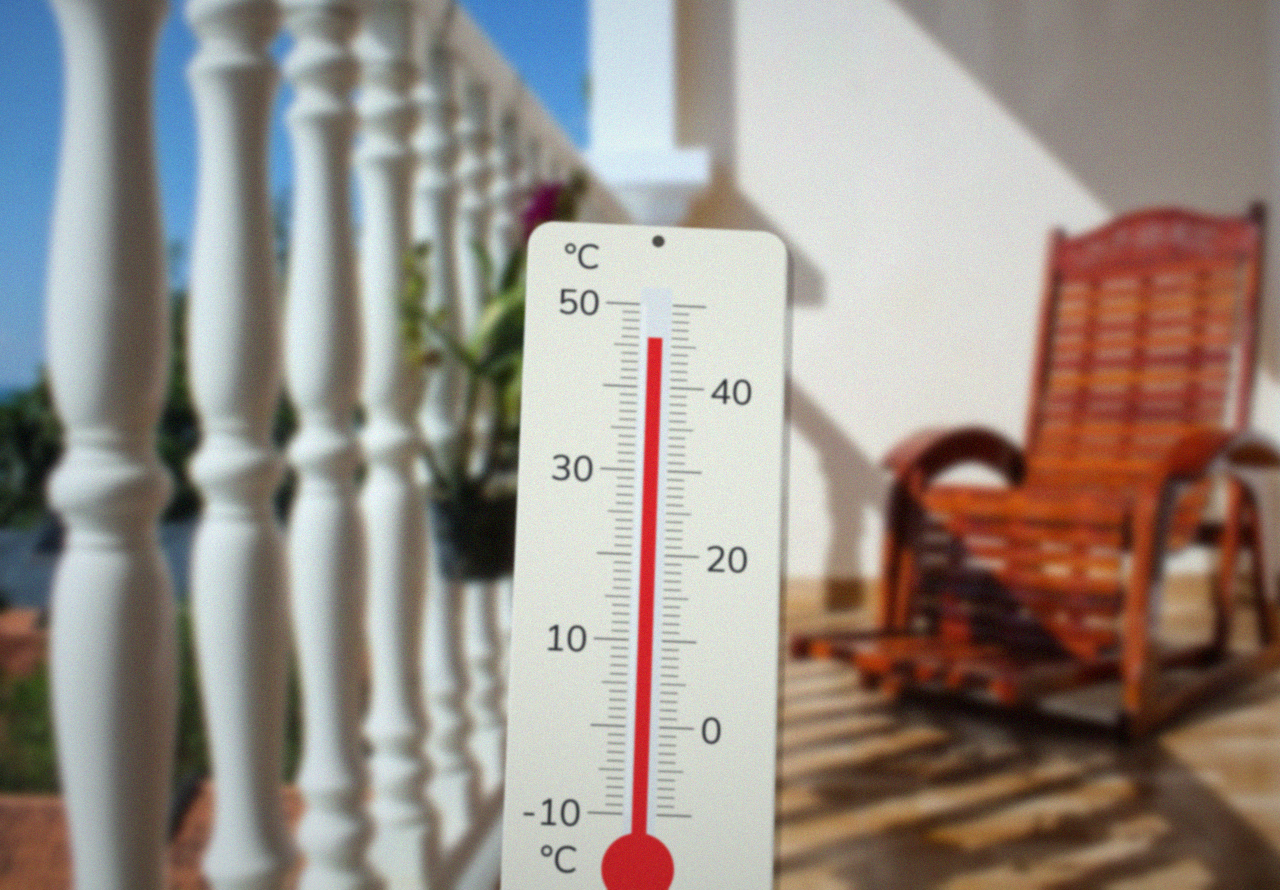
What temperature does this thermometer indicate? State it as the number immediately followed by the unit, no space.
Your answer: 46°C
